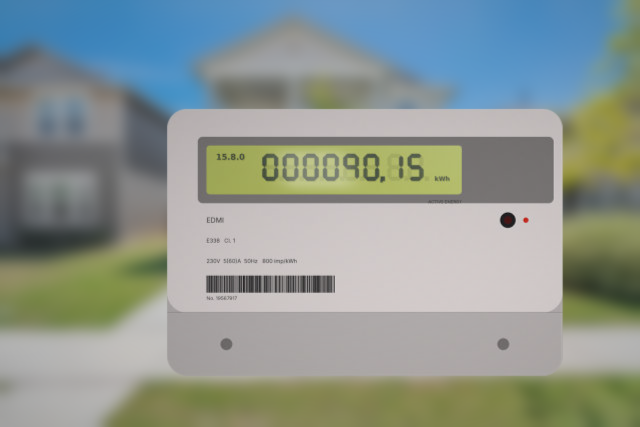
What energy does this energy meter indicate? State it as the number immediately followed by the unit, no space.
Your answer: 90.15kWh
